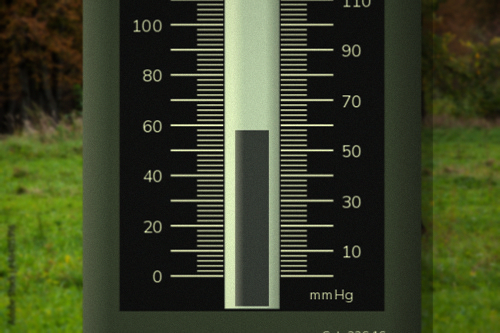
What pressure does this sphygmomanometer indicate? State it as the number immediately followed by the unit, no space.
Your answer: 58mmHg
